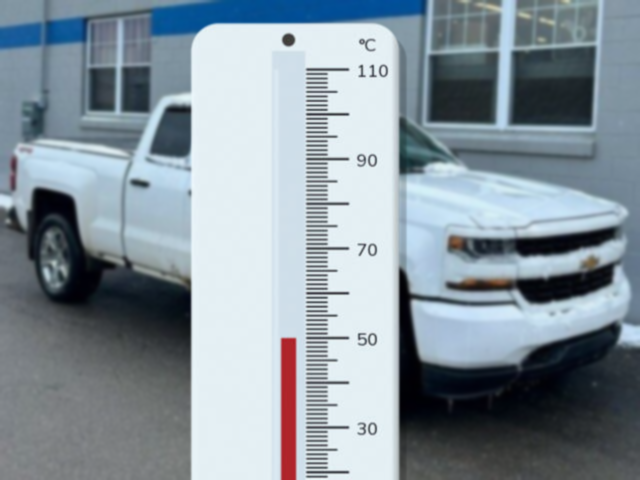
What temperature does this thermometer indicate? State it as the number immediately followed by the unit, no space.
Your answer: 50°C
